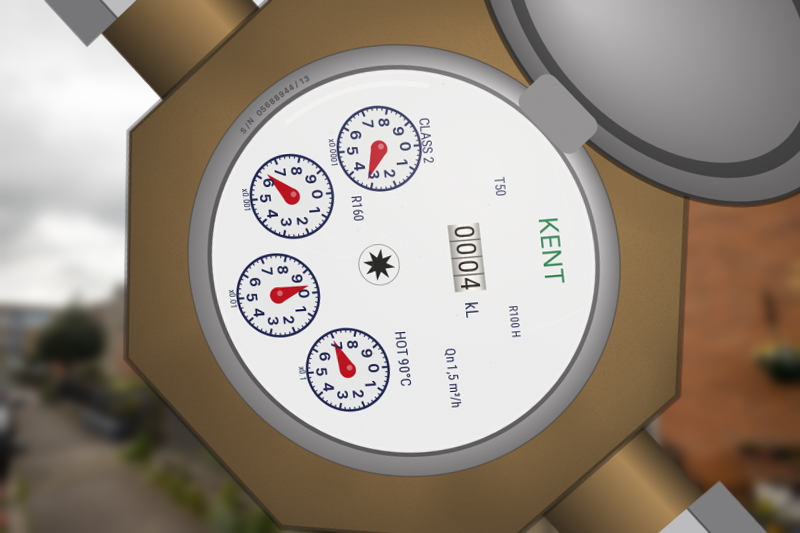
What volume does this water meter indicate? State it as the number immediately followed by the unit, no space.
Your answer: 4.6963kL
